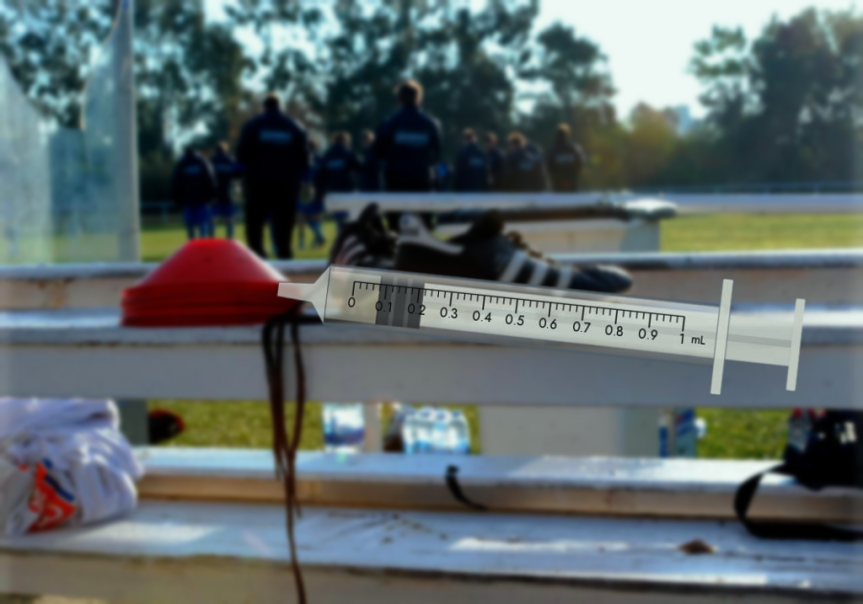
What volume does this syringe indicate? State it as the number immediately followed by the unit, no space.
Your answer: 0.08mL
